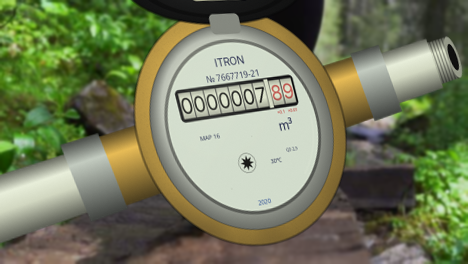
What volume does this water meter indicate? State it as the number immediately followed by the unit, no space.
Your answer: 7.89m³
